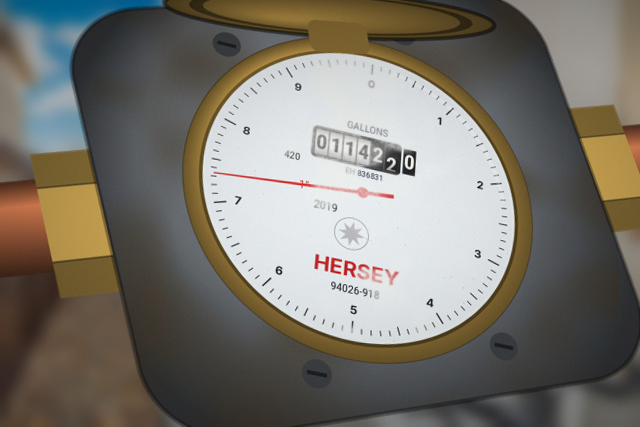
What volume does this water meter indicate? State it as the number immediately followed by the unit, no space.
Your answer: 114217.3gal
